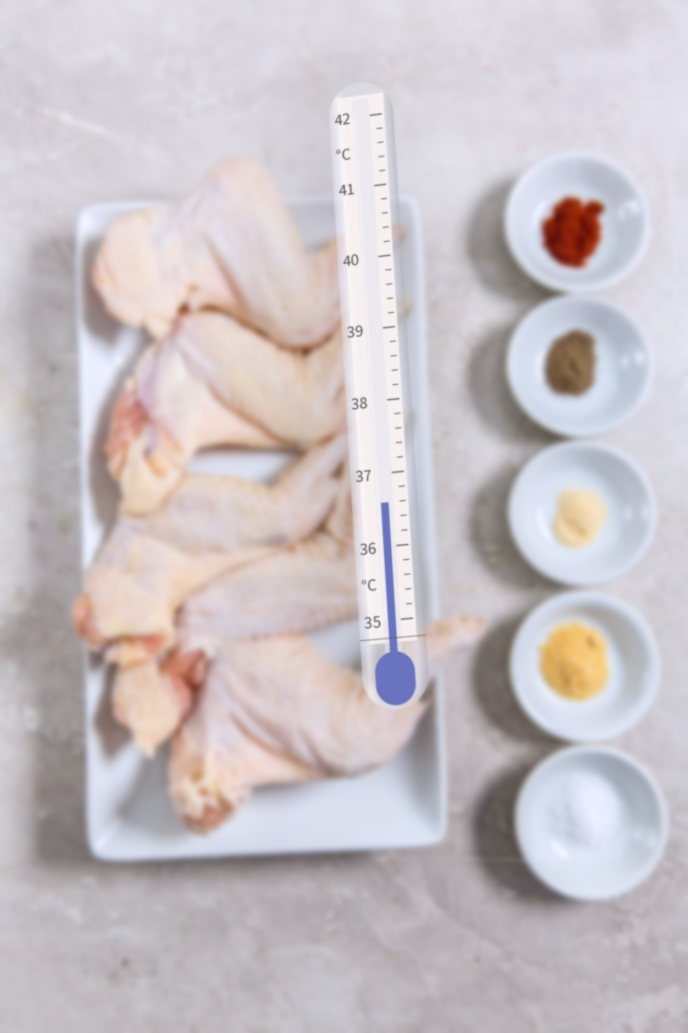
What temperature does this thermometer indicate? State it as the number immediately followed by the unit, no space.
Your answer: 36.6°C
